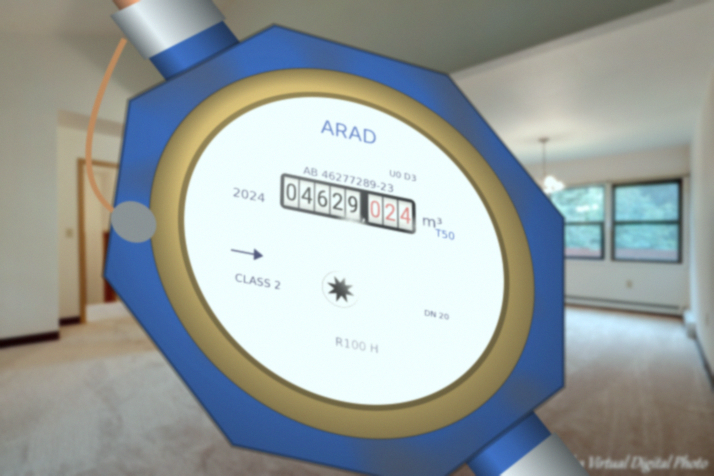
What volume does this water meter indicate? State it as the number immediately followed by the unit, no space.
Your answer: 4629.024m³
